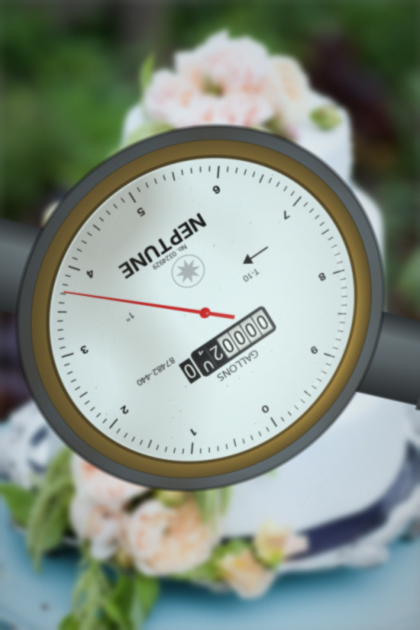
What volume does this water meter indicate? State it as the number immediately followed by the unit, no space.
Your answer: 203.7gal
